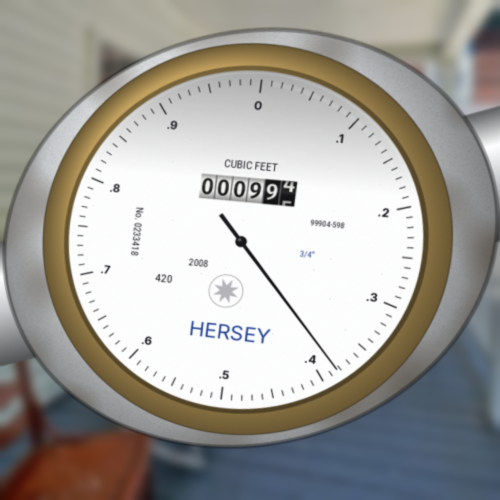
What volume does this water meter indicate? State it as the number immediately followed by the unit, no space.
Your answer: 994.38ft³
